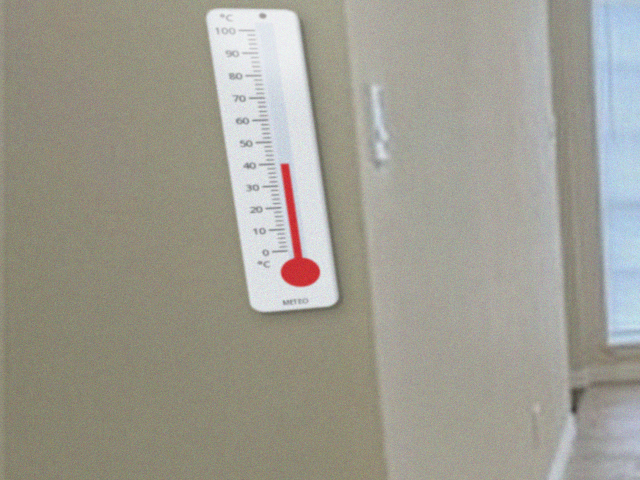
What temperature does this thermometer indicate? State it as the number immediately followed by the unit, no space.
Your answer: 40°C
